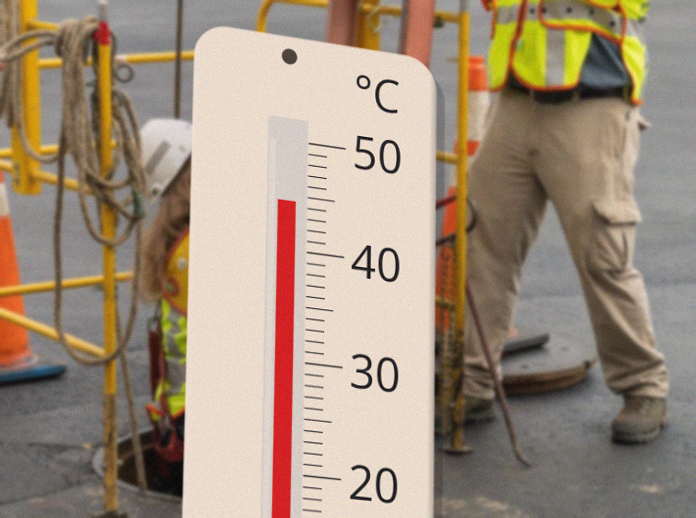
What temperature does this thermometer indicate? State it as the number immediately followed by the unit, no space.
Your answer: 44.5°C
